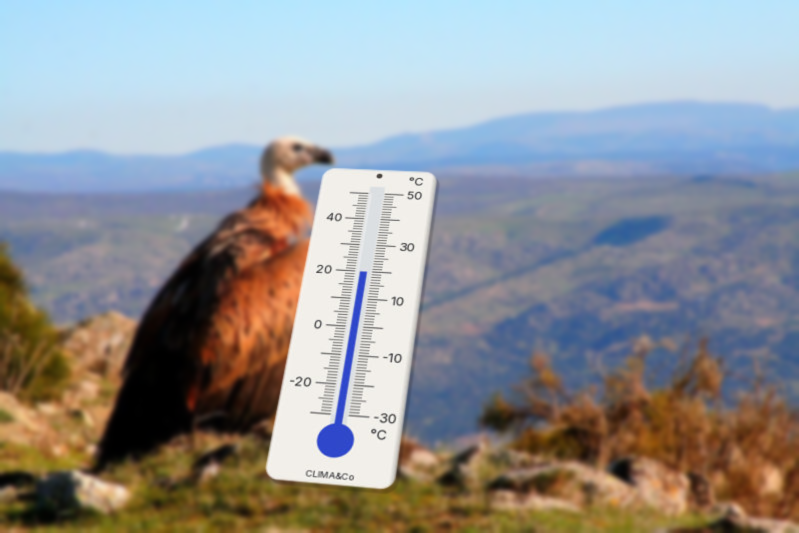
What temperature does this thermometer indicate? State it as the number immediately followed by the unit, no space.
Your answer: 20°C
